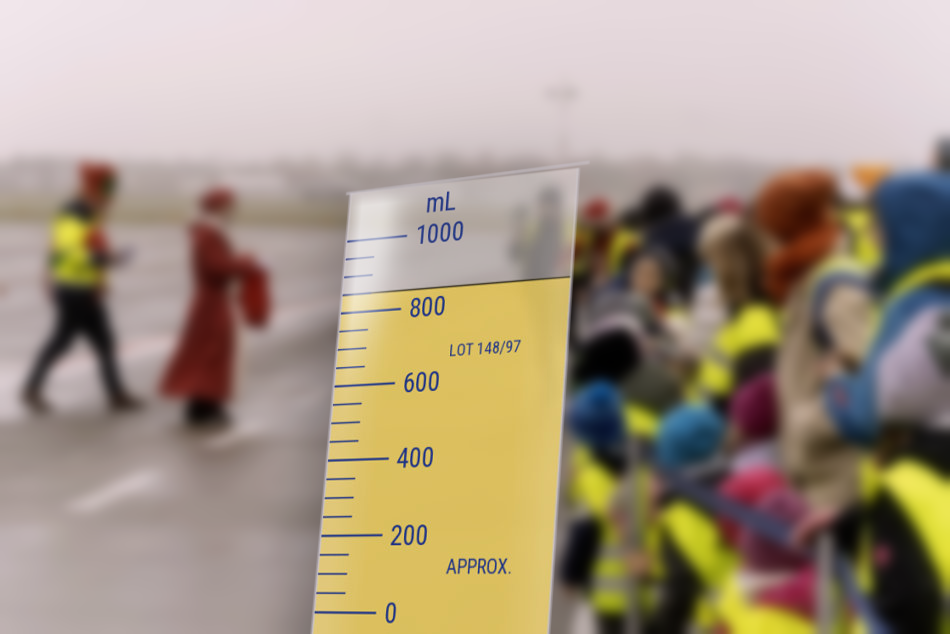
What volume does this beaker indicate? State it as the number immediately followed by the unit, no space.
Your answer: 850mL
